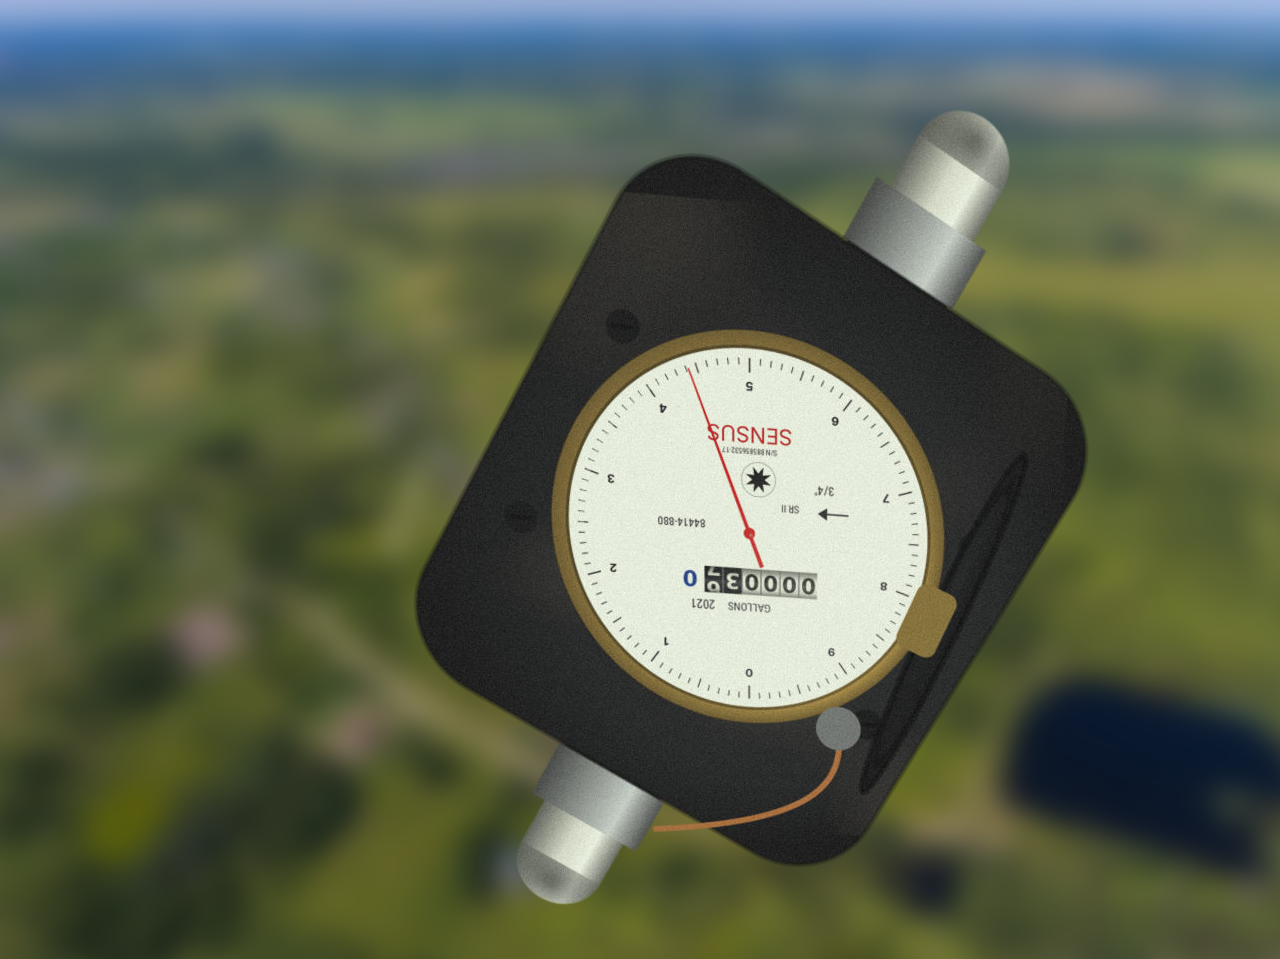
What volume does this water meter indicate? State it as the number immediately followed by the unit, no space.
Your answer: 364.4gal
